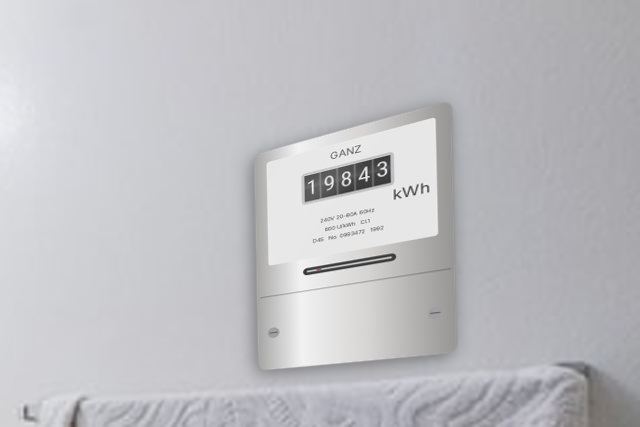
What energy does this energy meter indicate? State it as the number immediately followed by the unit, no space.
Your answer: 19843kWh
